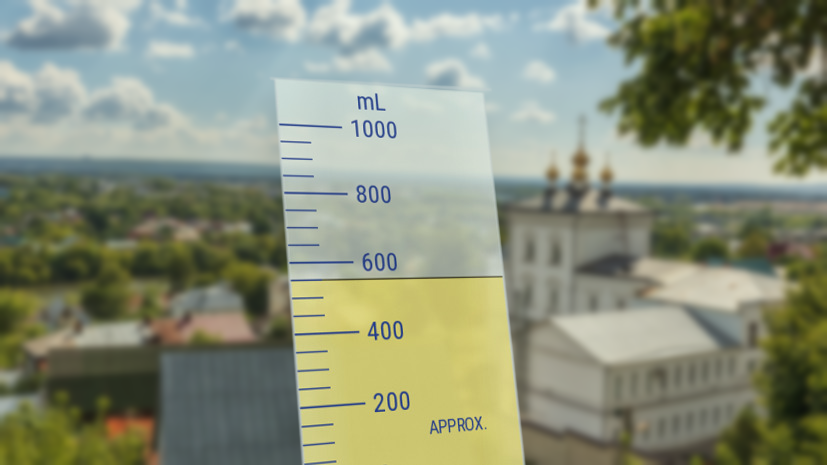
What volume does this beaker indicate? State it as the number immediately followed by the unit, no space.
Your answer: 550mL
